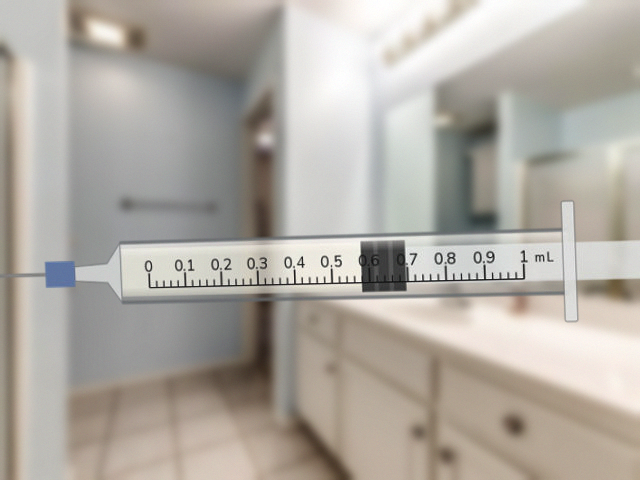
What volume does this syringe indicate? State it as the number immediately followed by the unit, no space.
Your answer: 0.58mL
